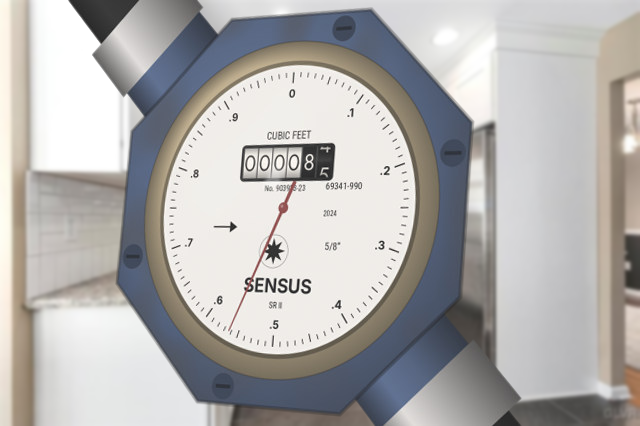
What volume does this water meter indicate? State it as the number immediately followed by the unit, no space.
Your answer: 84.56ft³
